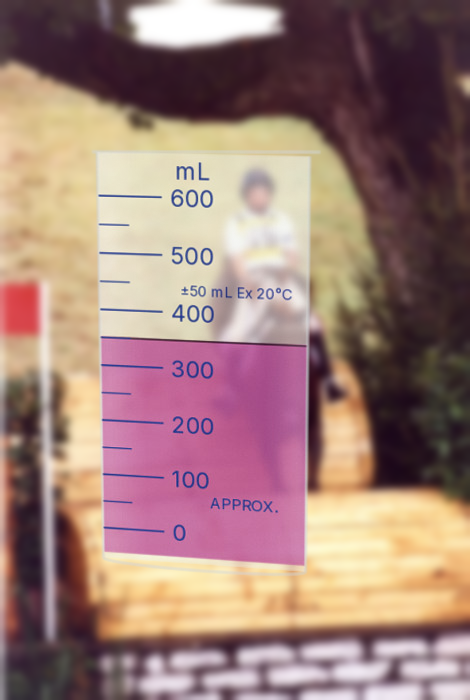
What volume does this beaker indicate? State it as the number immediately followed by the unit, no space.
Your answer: 350mL
